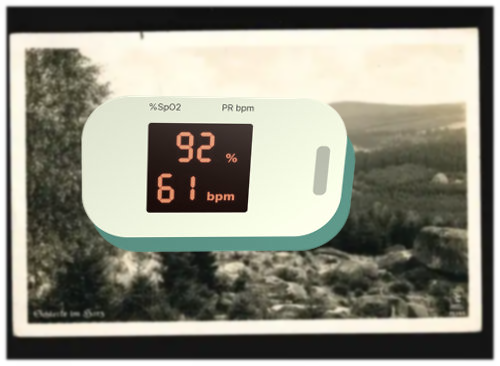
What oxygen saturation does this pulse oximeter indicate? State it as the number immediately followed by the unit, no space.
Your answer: 92%
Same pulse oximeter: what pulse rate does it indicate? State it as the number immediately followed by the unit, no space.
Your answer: 61bpm
